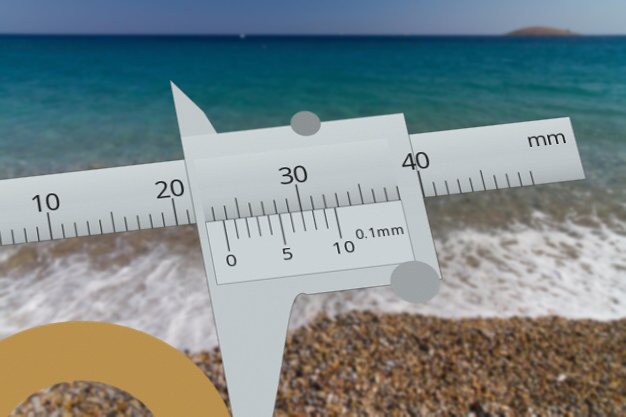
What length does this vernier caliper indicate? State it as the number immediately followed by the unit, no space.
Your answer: 23.7mm
